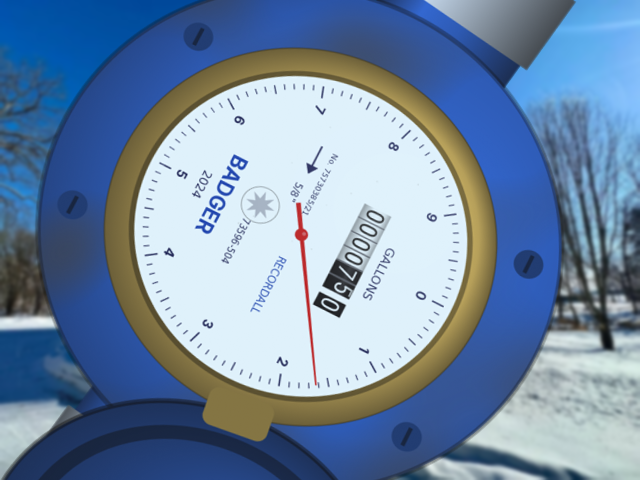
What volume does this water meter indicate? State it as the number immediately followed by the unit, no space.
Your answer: 751.6gal
